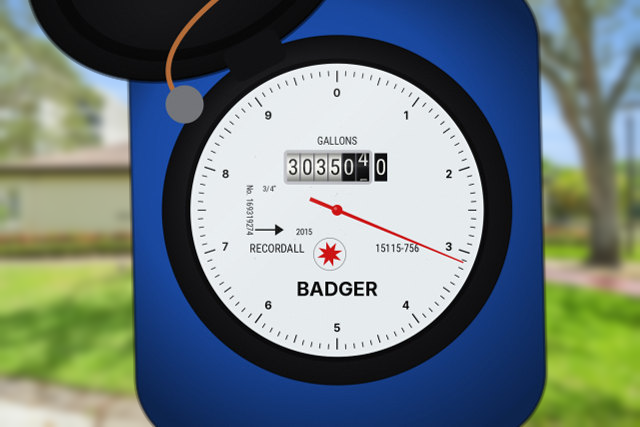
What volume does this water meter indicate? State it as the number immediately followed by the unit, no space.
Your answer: 3035043.1gal
